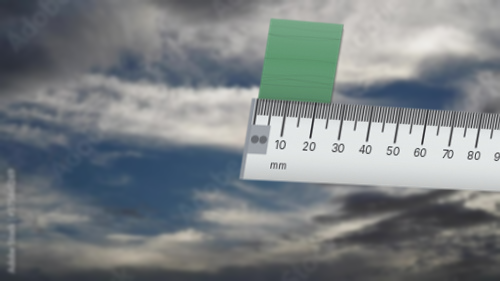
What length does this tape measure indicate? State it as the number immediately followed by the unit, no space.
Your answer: 25mm
